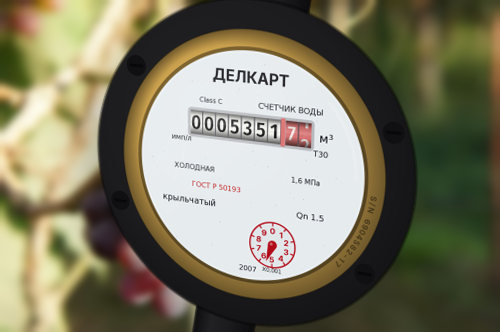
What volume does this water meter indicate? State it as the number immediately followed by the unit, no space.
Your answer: 5351.715m³
